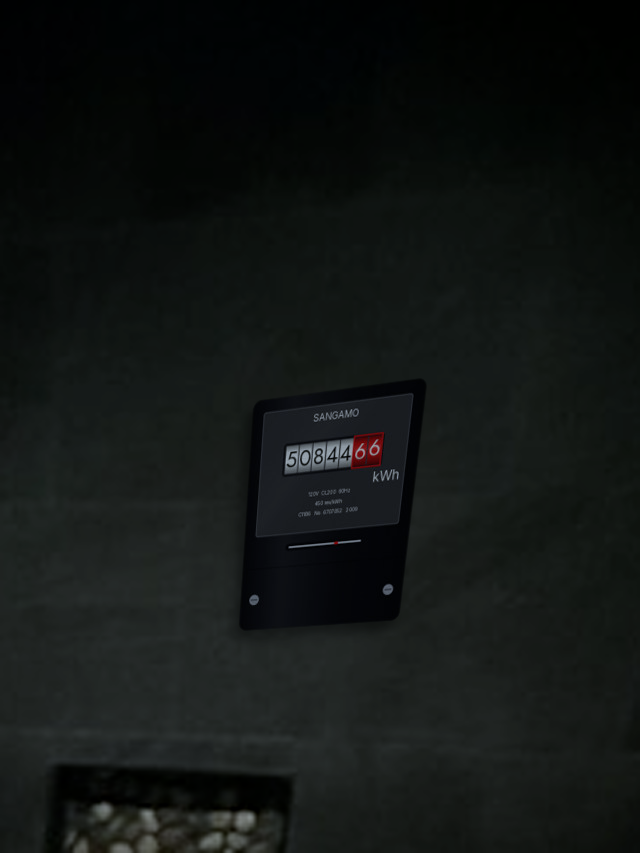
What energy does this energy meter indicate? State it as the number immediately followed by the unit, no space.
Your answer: 50844.66kWh
